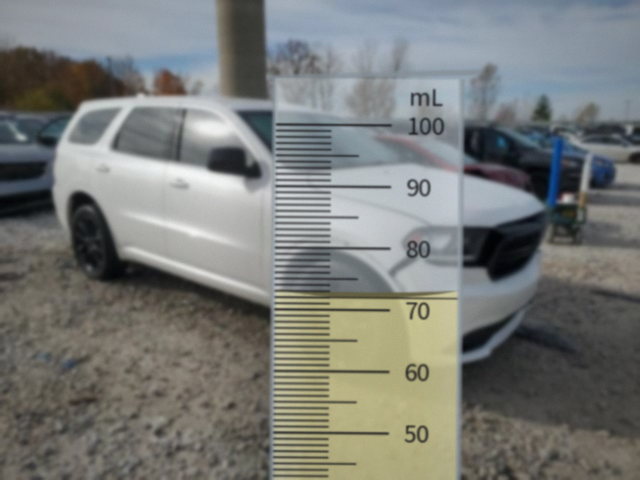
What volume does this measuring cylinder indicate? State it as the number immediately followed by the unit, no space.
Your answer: 72mL
